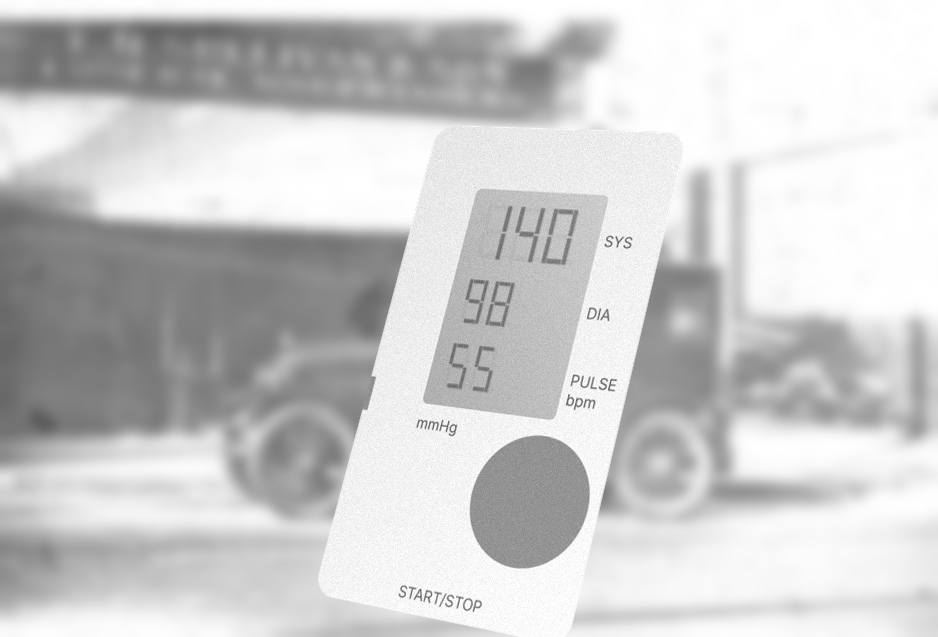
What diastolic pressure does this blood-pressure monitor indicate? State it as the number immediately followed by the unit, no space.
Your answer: 98mmHg
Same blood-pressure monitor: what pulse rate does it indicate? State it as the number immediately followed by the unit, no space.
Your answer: 55bpm
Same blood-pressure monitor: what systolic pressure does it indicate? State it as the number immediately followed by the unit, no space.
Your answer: 140mmHg
